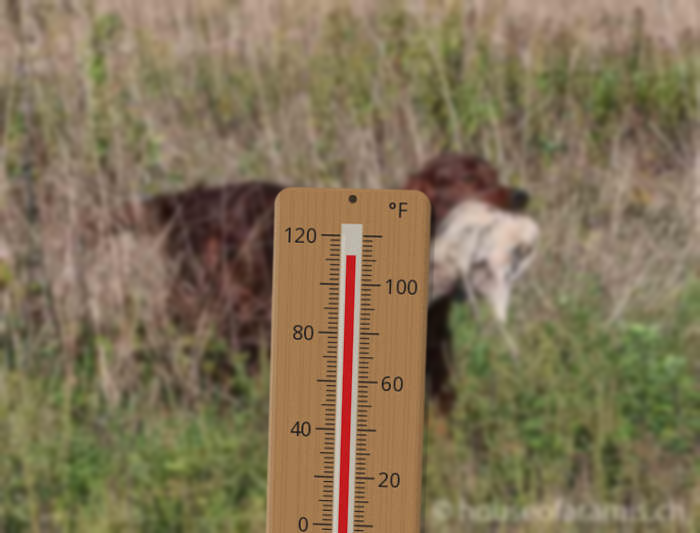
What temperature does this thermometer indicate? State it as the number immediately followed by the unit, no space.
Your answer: 112°F
